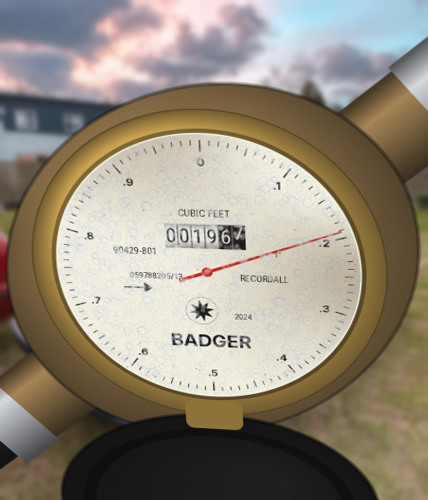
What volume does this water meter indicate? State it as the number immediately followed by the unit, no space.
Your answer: 1967.19ft³
